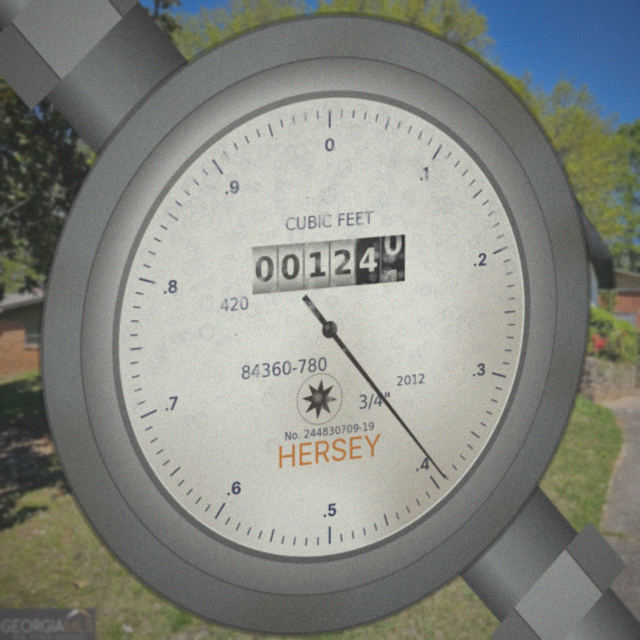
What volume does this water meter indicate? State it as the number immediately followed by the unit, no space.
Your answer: 1240.39ft³
